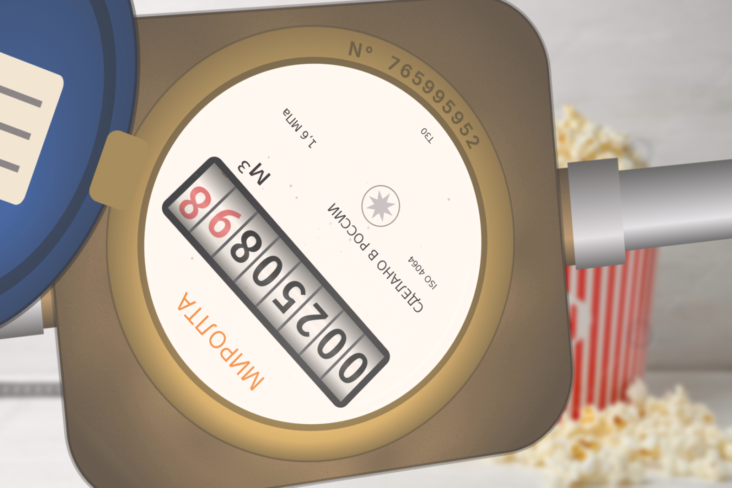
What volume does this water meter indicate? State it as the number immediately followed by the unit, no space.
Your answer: 2508.98m³
